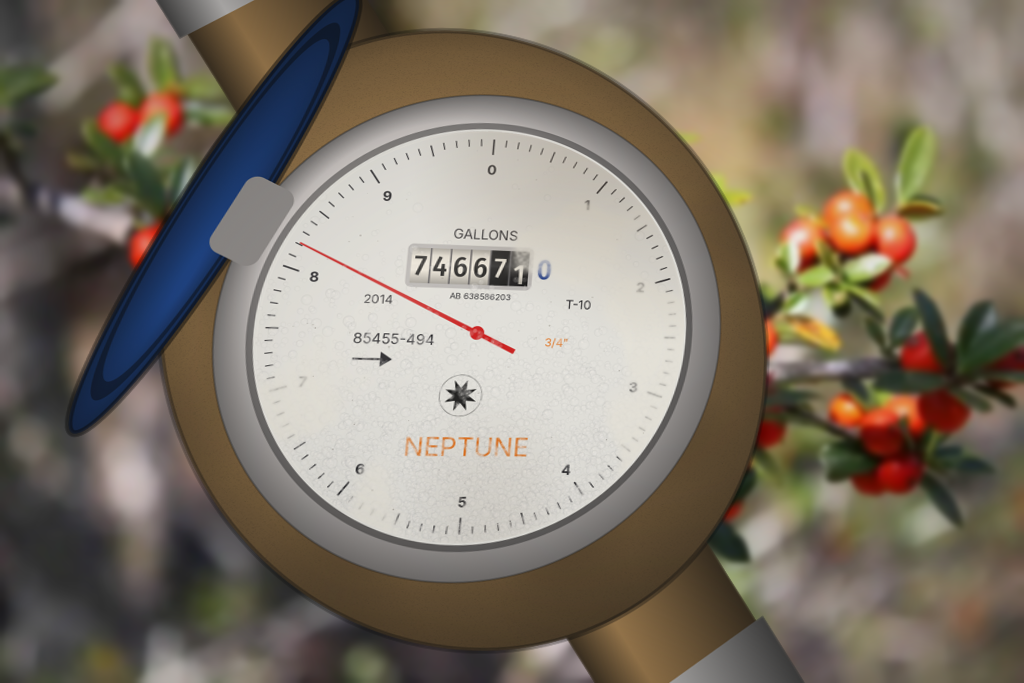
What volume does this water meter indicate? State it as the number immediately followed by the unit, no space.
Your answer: 7466708.2gal
